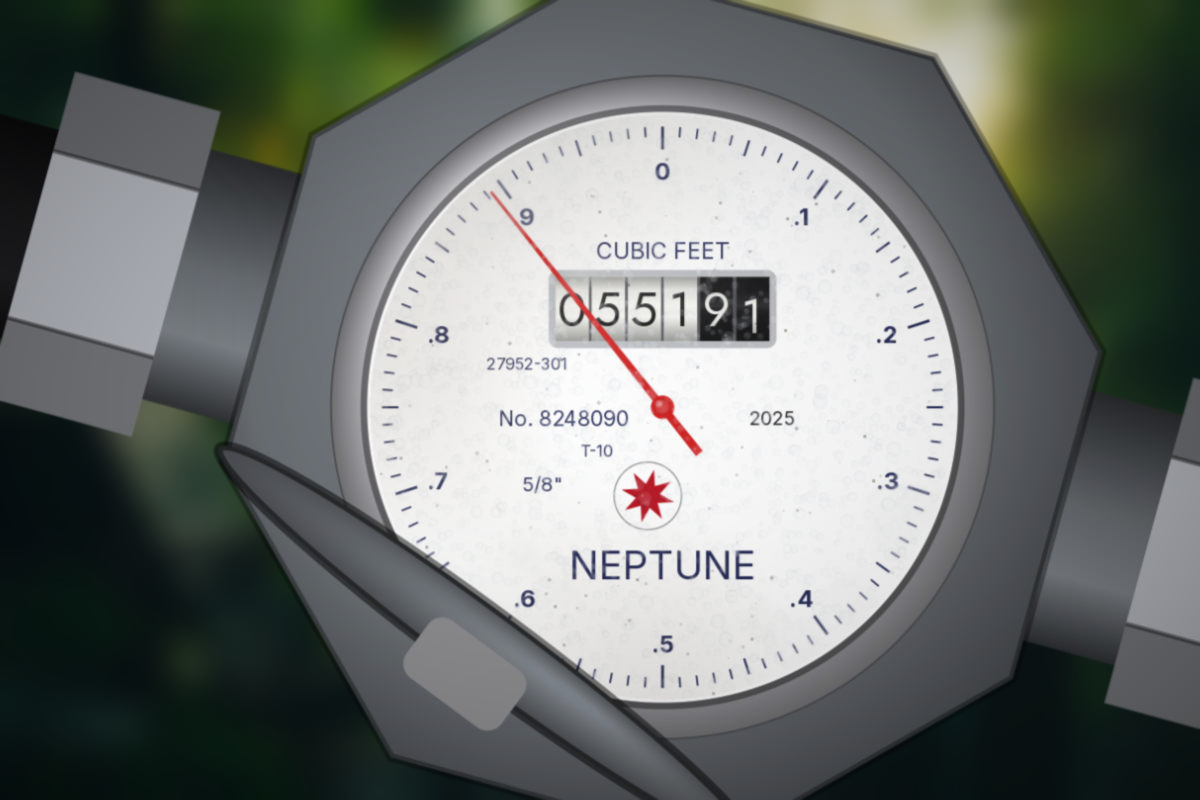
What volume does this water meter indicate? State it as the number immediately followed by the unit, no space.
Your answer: 55190.89ft³
